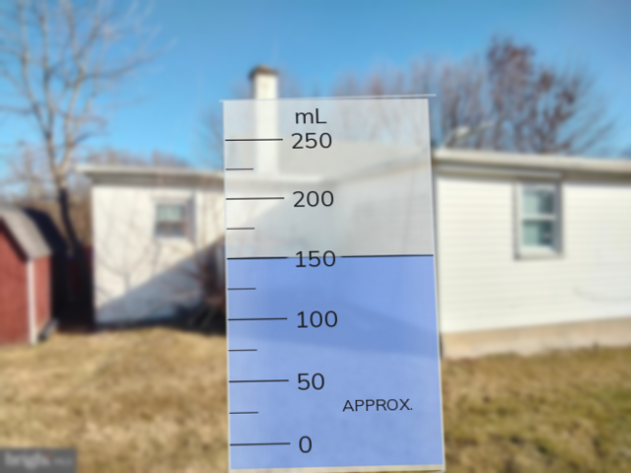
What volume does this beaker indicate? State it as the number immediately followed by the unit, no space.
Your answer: 150mL
